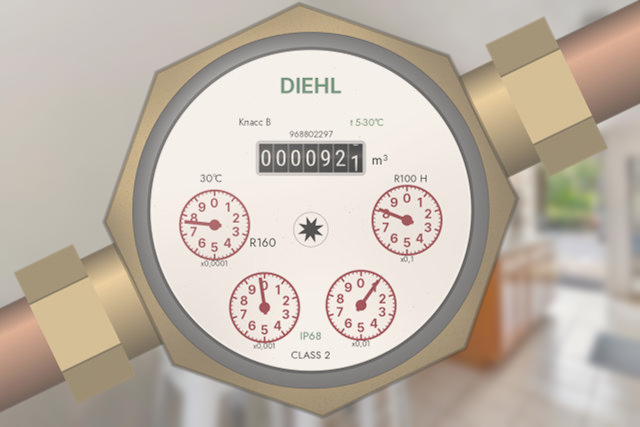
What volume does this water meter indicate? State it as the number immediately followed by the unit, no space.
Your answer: 920.8097m³
